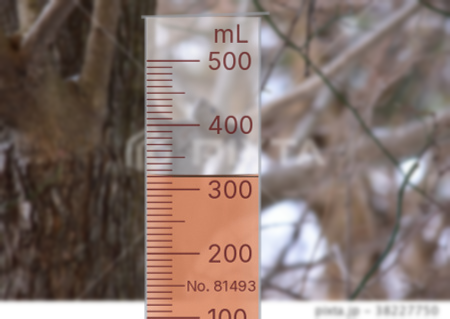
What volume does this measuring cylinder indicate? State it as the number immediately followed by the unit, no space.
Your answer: 320mL
